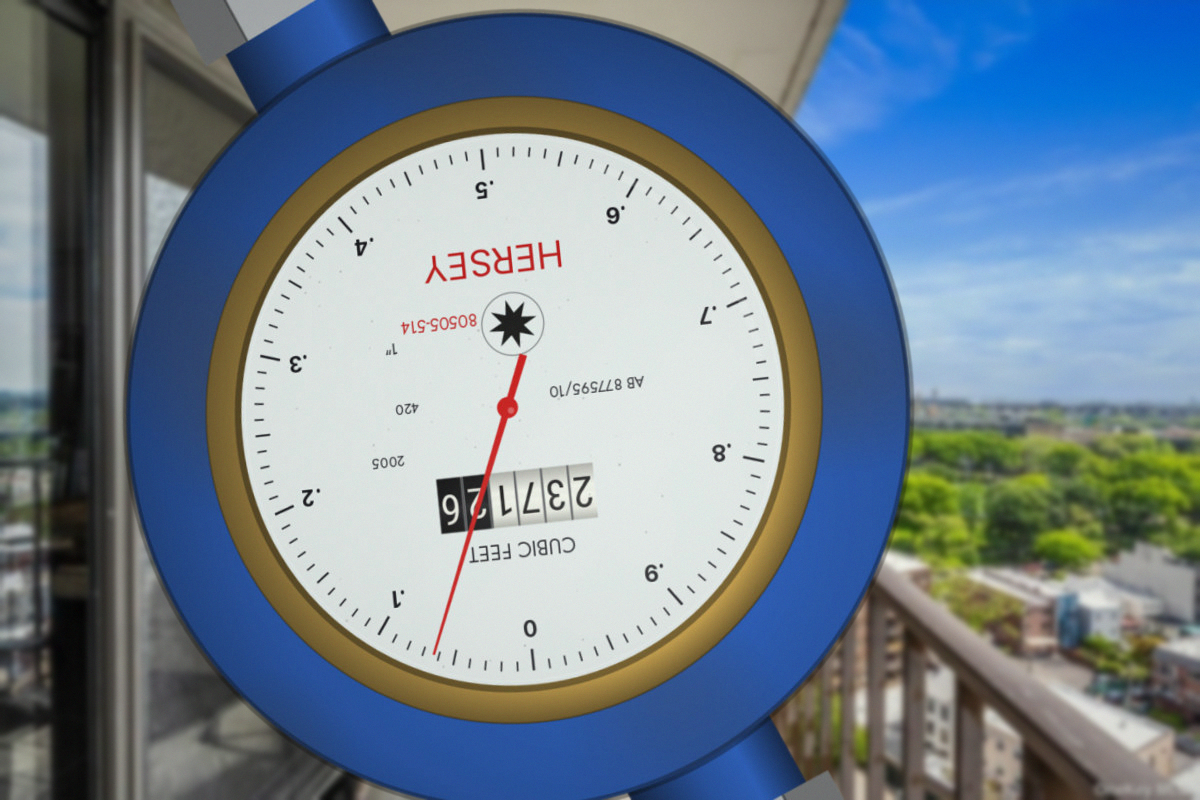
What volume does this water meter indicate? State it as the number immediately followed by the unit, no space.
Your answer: 237126.06ft³
